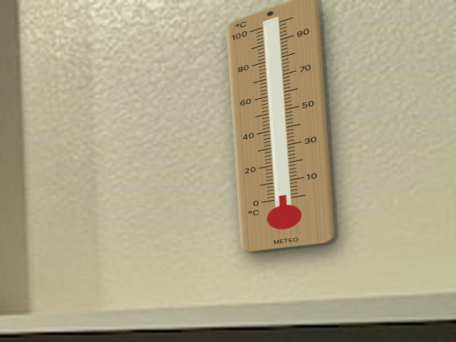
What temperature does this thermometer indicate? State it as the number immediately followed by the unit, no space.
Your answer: 2°C
